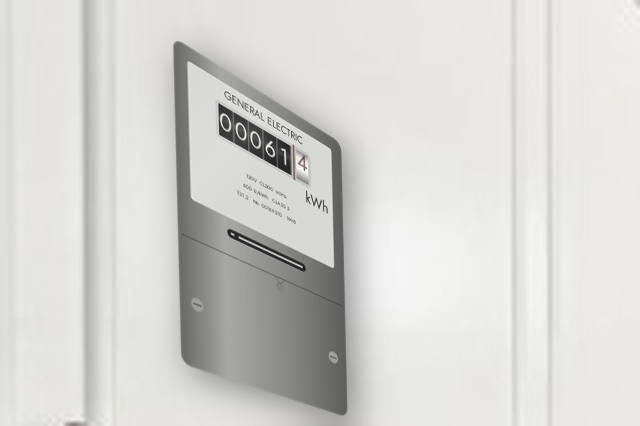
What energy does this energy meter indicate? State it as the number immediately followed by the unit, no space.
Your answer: 61.4kWh
